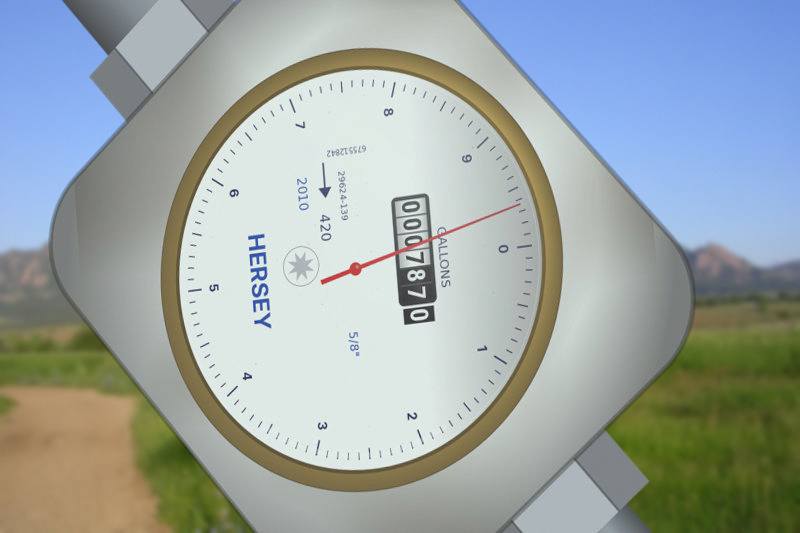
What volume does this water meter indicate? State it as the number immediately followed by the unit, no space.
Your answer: 7869.6gal
